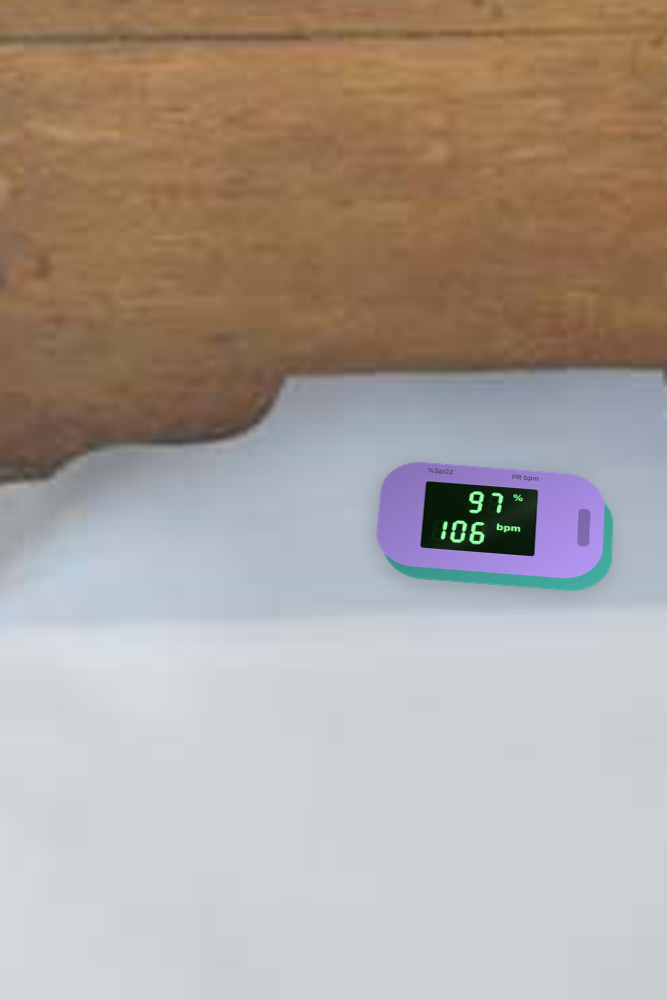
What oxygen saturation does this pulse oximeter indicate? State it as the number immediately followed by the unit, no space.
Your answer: 97%
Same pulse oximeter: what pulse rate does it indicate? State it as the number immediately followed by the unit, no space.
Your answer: 106bpm
